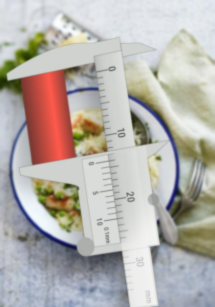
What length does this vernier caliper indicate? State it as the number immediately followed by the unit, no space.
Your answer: 14.0mm
